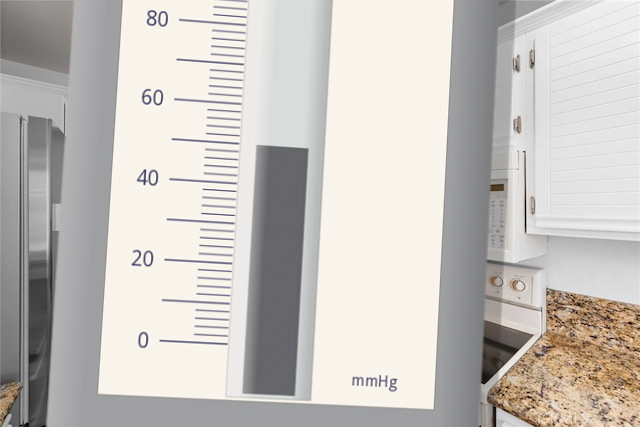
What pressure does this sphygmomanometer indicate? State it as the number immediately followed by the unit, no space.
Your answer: 50mmHg
